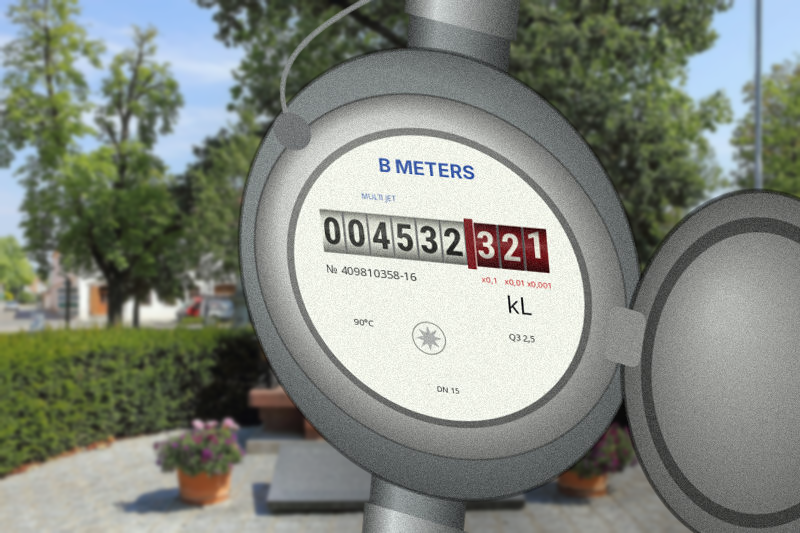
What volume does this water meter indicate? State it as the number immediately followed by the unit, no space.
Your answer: 4532.321kL
